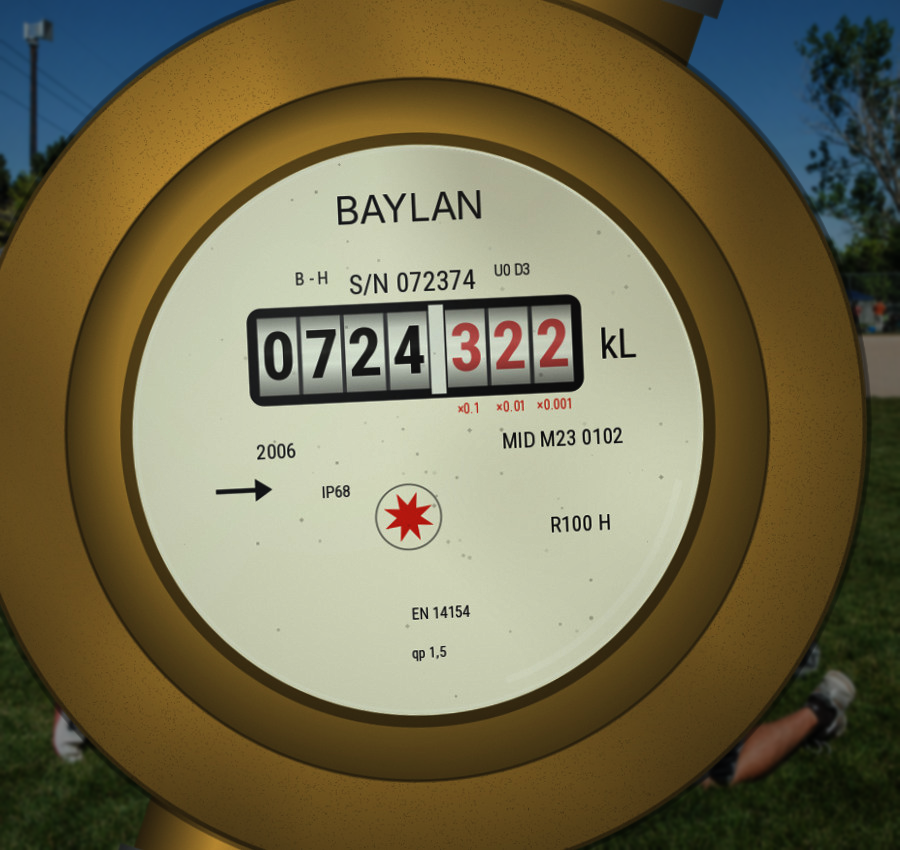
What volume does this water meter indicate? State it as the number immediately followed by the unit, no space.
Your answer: 724.322kL
